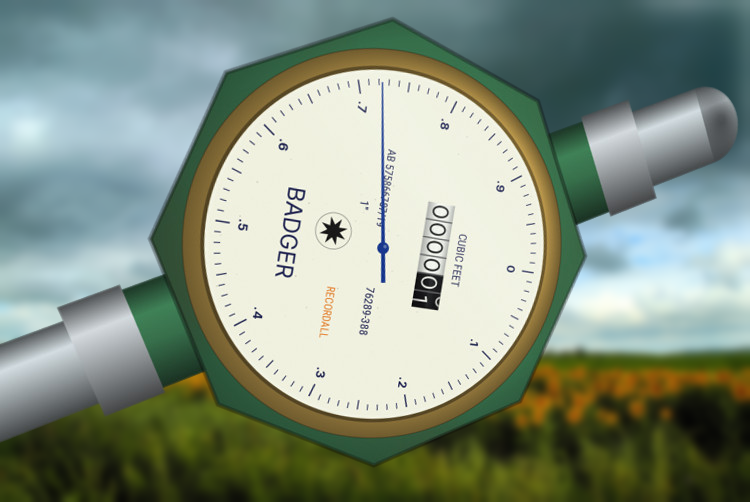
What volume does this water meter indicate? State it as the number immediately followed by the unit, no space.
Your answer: 0.72ft³
